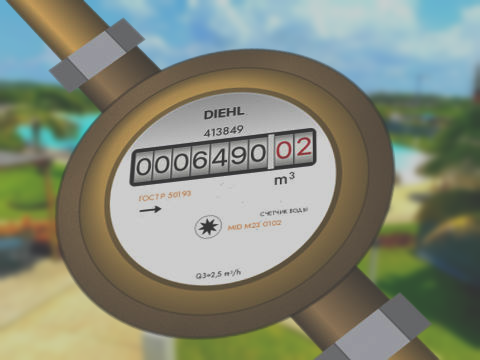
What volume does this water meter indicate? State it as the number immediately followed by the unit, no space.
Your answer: 6490.02m³
